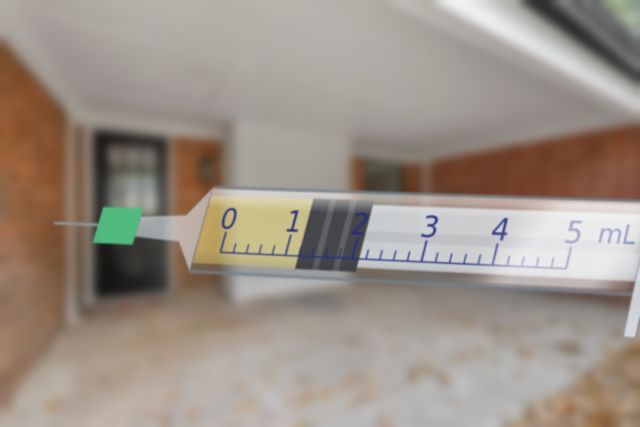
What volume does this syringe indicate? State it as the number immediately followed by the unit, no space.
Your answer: 1.2mL
